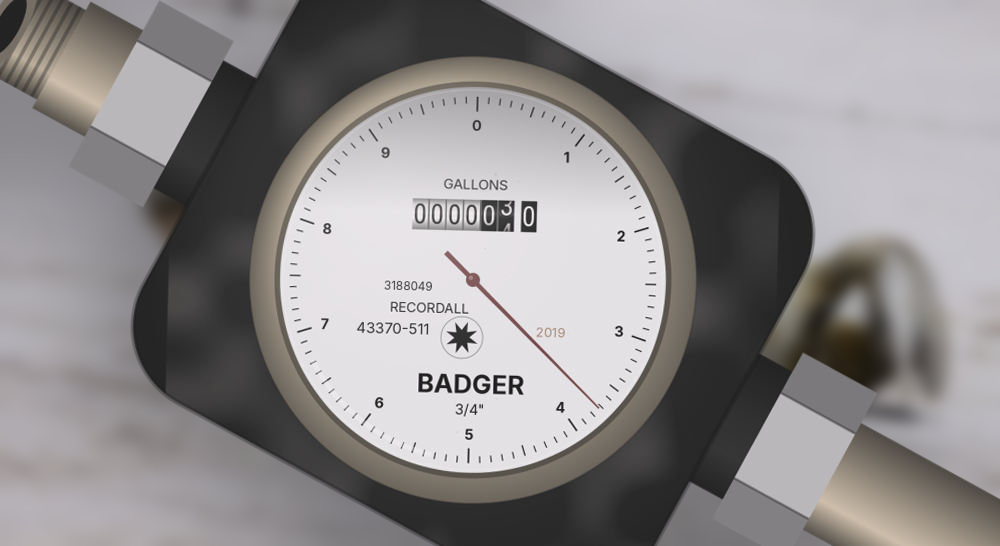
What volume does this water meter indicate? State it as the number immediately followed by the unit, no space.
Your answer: 33.7gal
